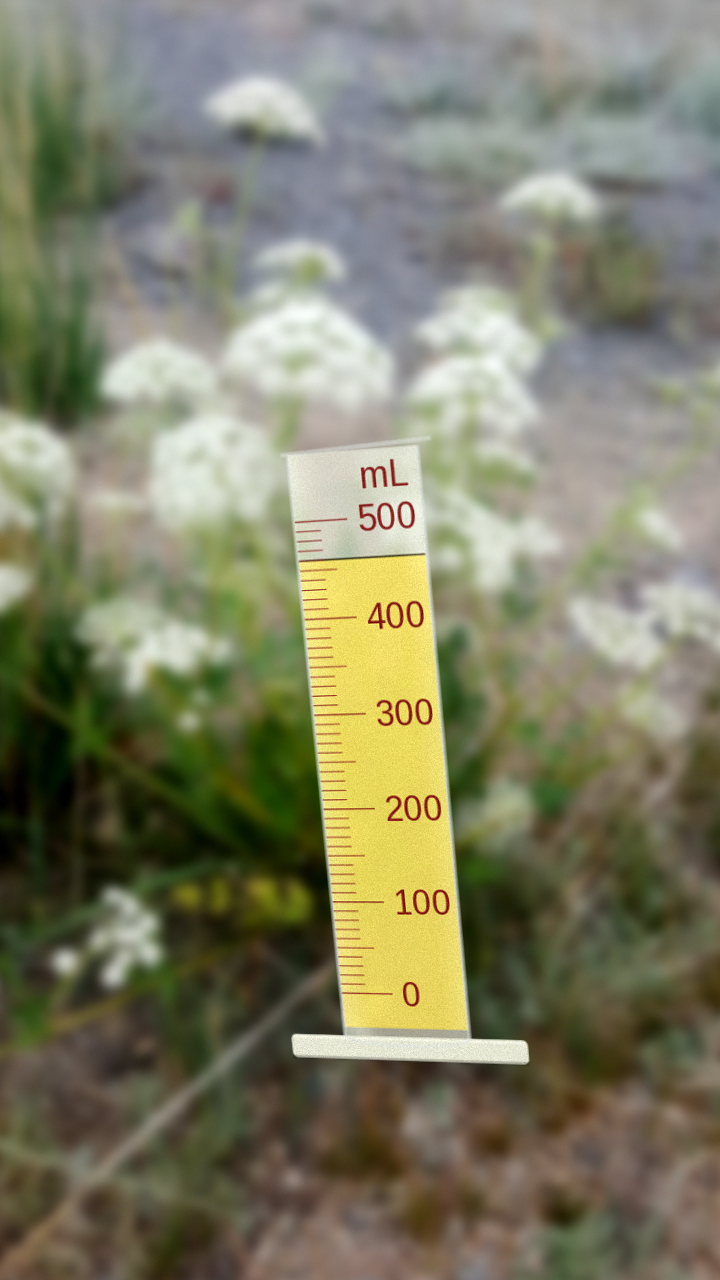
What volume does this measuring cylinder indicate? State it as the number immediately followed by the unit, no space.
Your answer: 460mL
